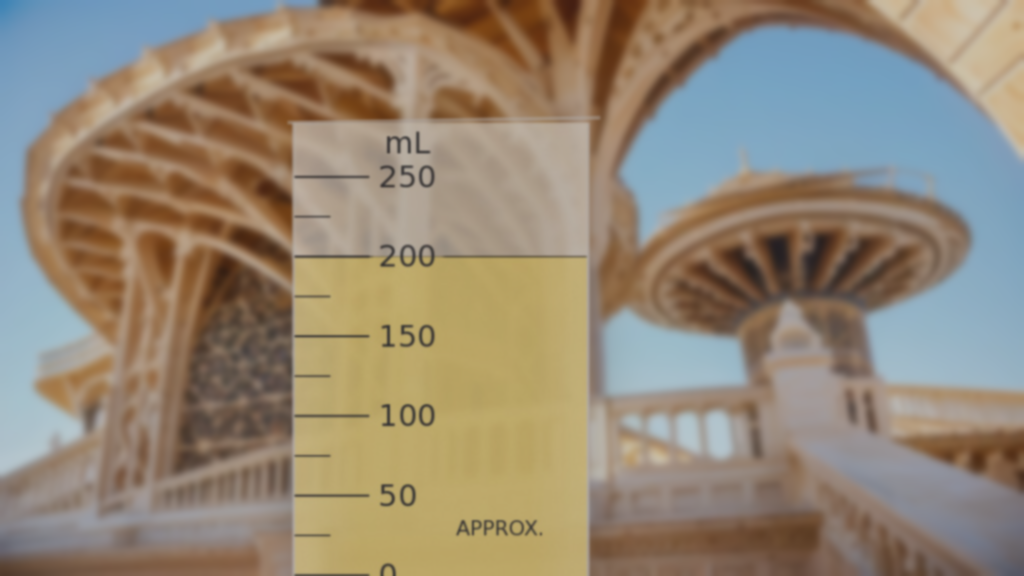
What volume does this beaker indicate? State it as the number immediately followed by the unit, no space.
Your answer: 200mL
